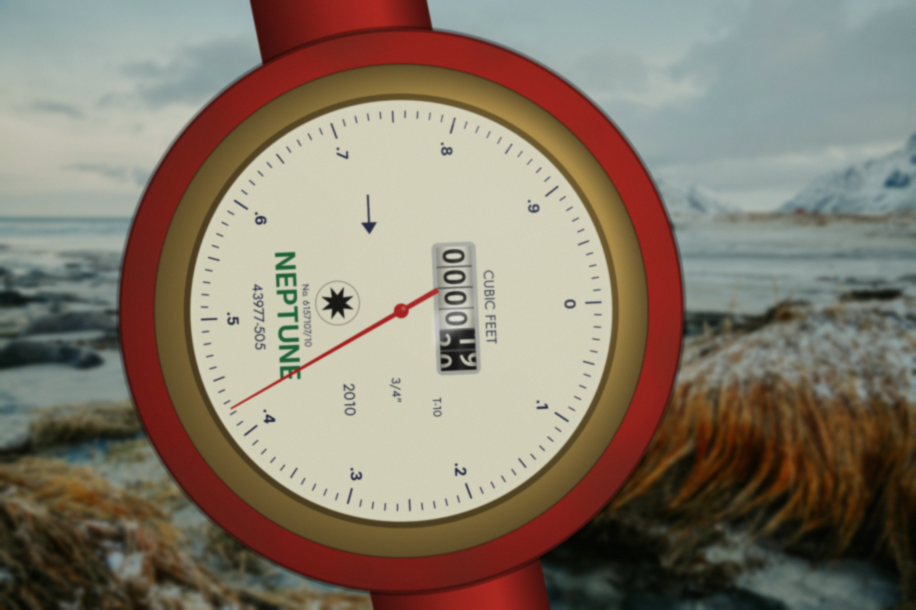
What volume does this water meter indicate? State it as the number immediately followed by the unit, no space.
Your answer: 19.42ft³
